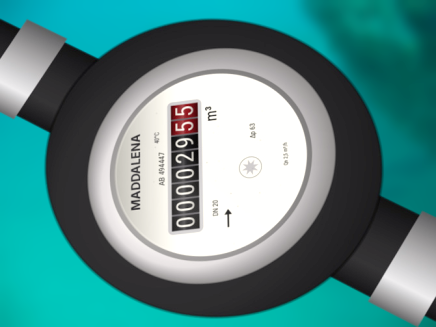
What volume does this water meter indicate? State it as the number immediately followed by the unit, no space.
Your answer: 29.55m³
